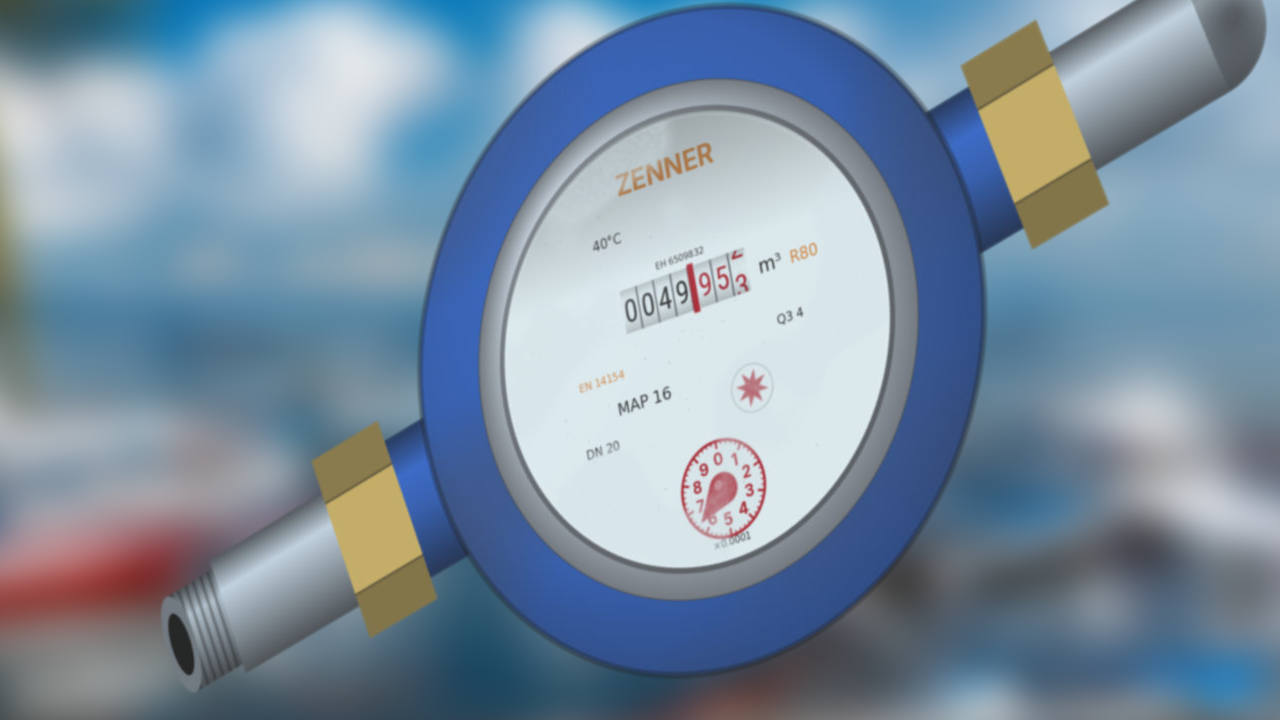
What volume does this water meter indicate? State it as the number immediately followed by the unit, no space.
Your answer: 49.9526m³
